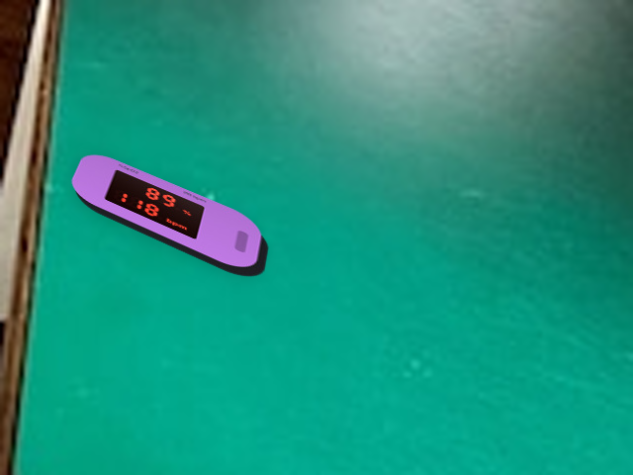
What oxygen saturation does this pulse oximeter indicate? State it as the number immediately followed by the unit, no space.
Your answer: 89%
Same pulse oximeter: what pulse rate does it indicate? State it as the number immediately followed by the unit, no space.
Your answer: 118bpm
